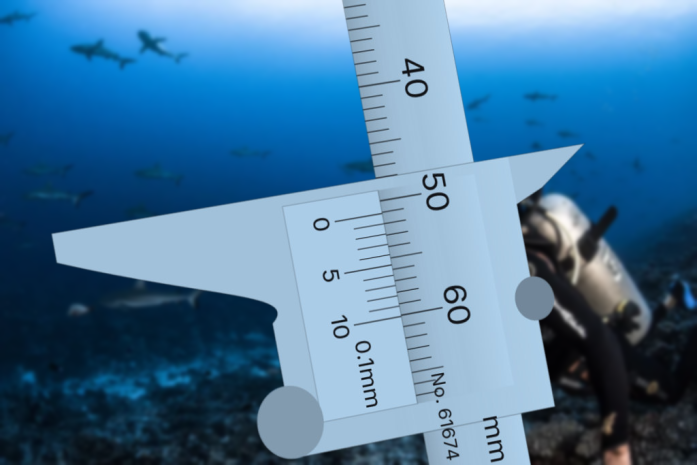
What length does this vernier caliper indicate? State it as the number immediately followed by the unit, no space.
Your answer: 51.1mm
